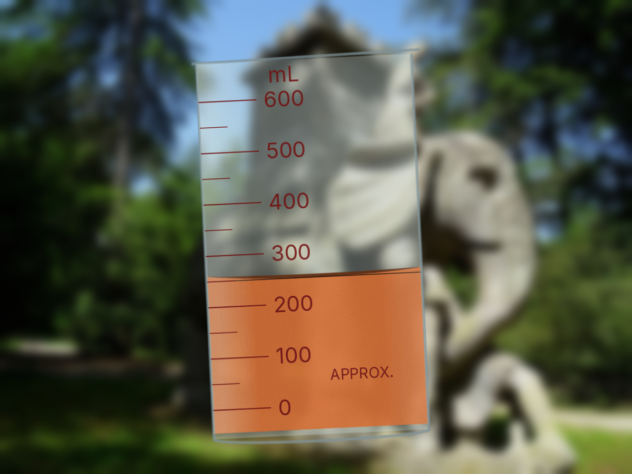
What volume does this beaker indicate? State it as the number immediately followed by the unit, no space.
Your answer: 250mL
